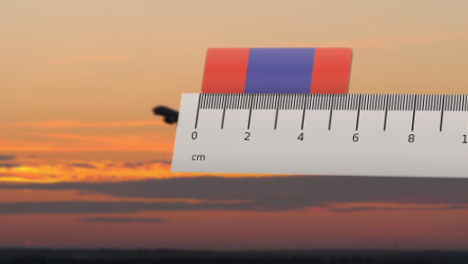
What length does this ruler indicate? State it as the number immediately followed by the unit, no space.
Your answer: 5.5cm
